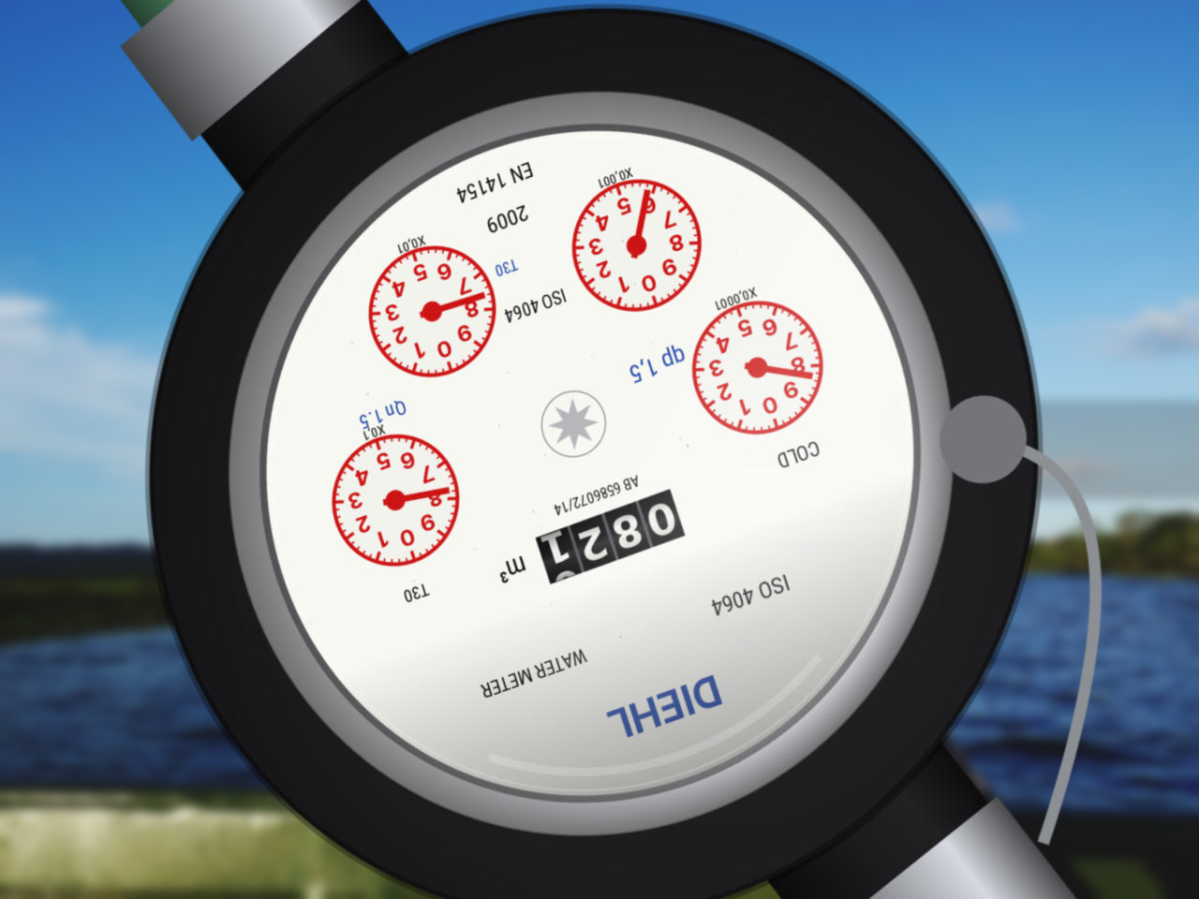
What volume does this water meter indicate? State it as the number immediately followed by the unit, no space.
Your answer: 820.7758m³
